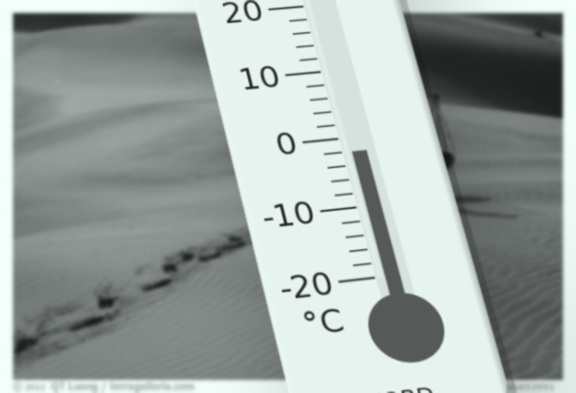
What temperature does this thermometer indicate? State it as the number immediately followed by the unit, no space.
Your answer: -2°C
